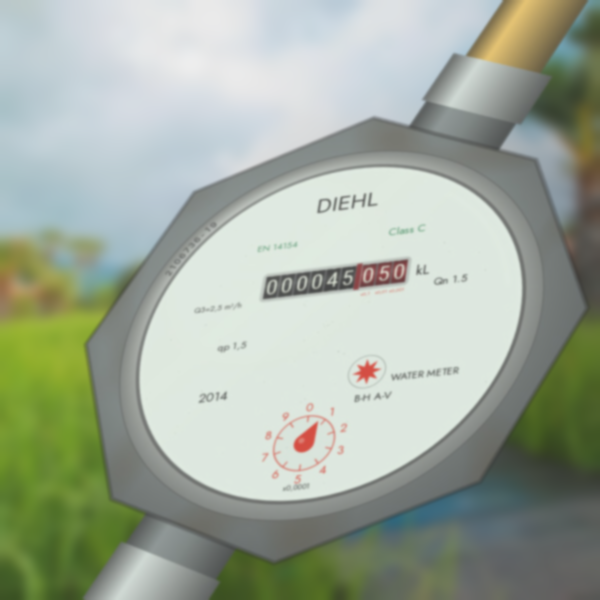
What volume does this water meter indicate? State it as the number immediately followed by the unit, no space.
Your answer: 45.0500kL
